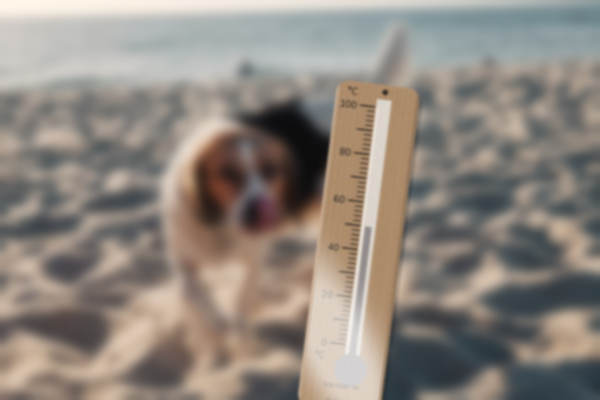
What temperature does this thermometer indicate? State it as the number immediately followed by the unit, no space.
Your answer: 50°C
